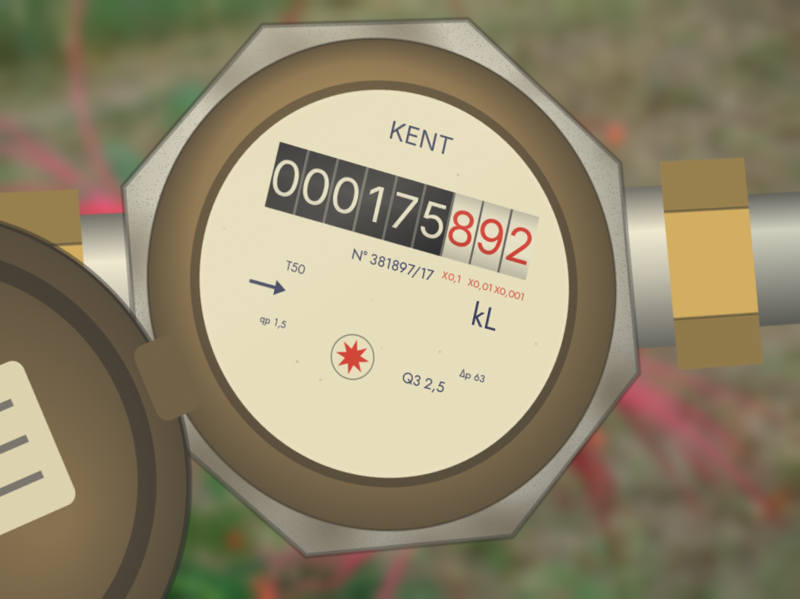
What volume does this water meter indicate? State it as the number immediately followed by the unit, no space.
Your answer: 175.892kL
